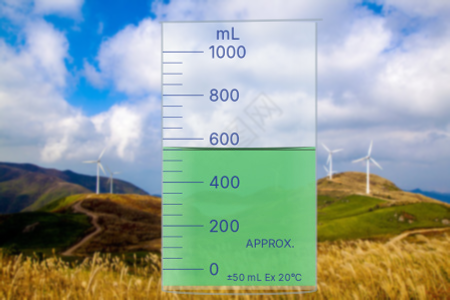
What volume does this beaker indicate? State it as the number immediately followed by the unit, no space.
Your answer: 550mL
